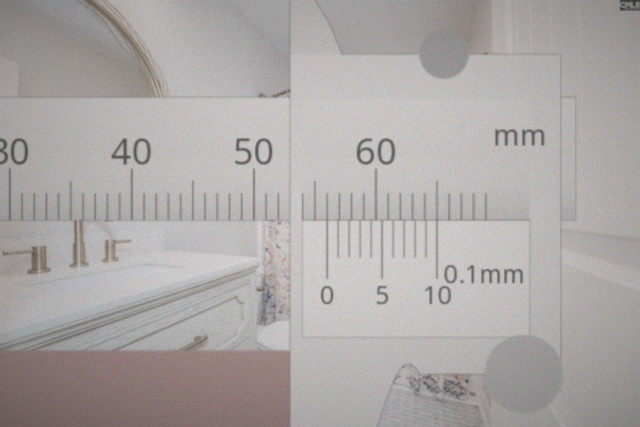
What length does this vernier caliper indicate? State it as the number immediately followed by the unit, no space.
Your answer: 56.0mm
